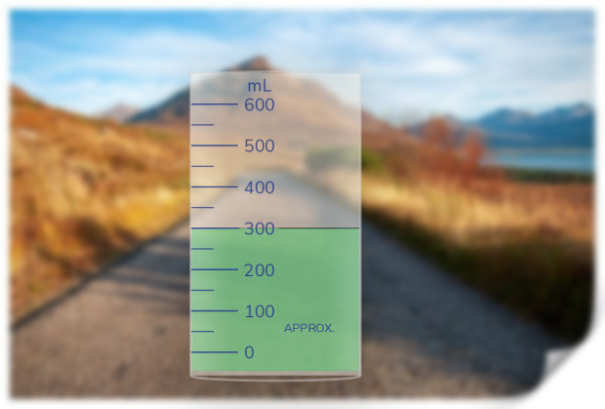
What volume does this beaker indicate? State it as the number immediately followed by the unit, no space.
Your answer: 300mL
